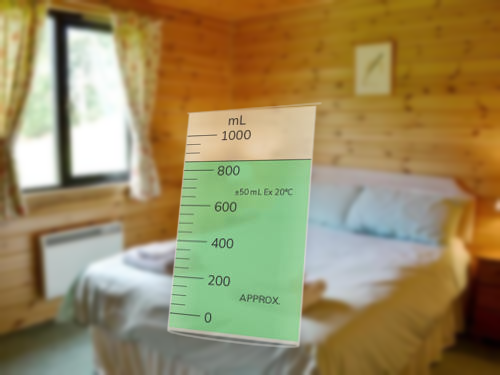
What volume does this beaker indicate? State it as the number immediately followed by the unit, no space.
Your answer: 850mL
